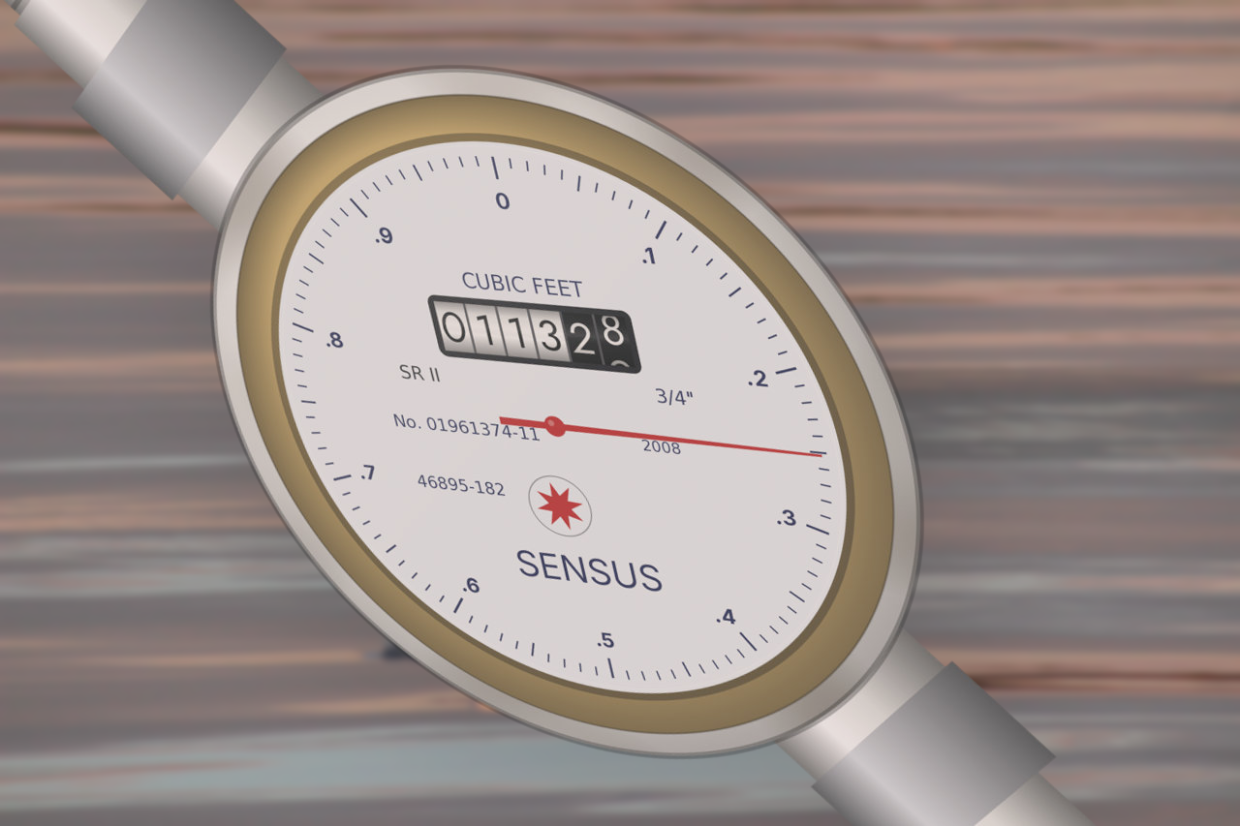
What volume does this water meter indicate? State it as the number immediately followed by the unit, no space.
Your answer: 11328.25ft³
